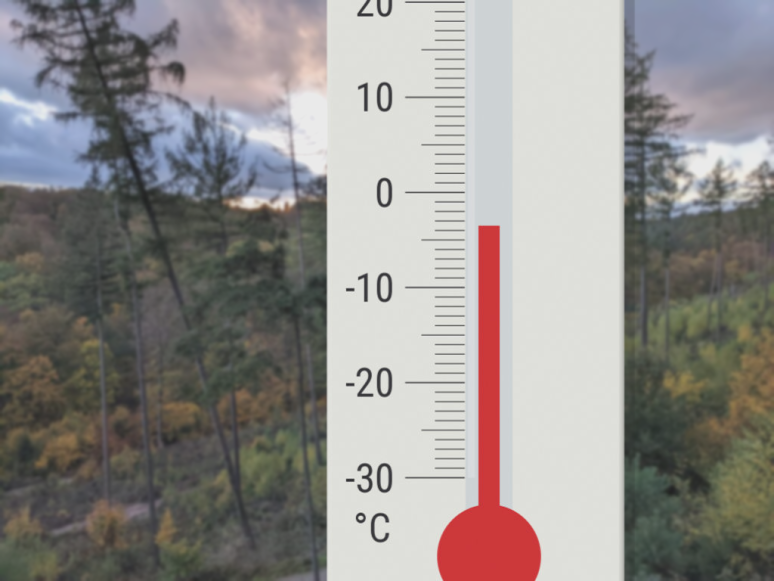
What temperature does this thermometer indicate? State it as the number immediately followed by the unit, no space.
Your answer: -3.5°C
